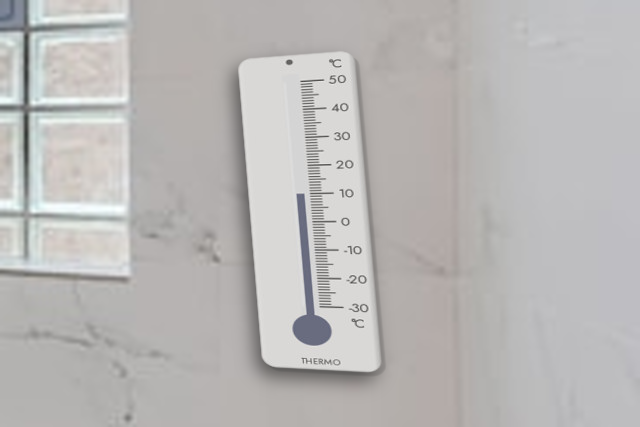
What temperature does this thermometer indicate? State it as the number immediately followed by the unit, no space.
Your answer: 10°C
